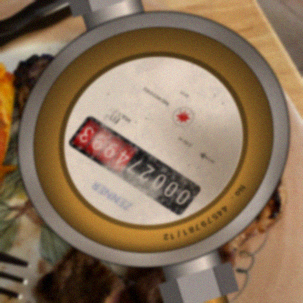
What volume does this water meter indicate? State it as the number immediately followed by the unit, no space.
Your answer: 27.4993m³
